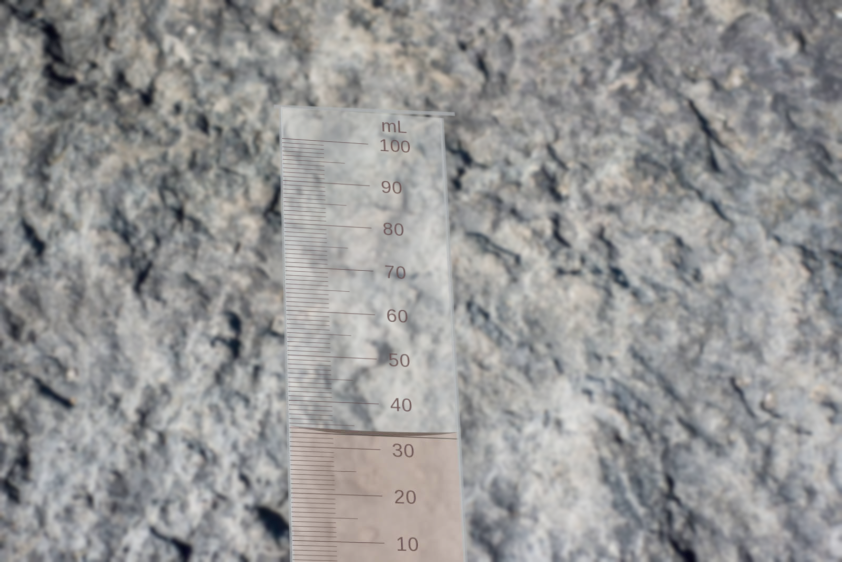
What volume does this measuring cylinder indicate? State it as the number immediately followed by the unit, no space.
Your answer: 33mL
